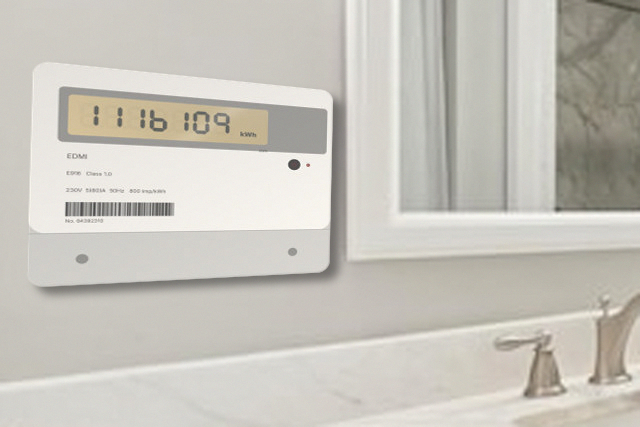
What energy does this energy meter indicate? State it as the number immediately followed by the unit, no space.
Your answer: 1116109kWh
